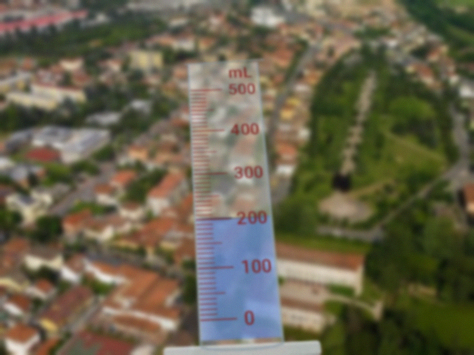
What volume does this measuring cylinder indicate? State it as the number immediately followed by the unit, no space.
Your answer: 200mL
